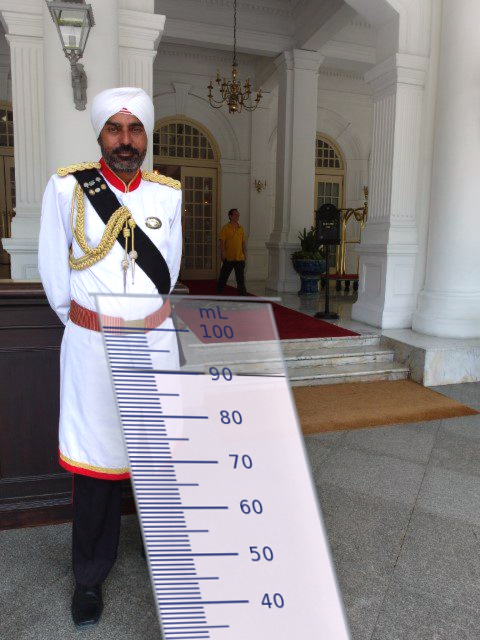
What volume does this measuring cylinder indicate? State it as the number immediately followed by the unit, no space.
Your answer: 90mL
